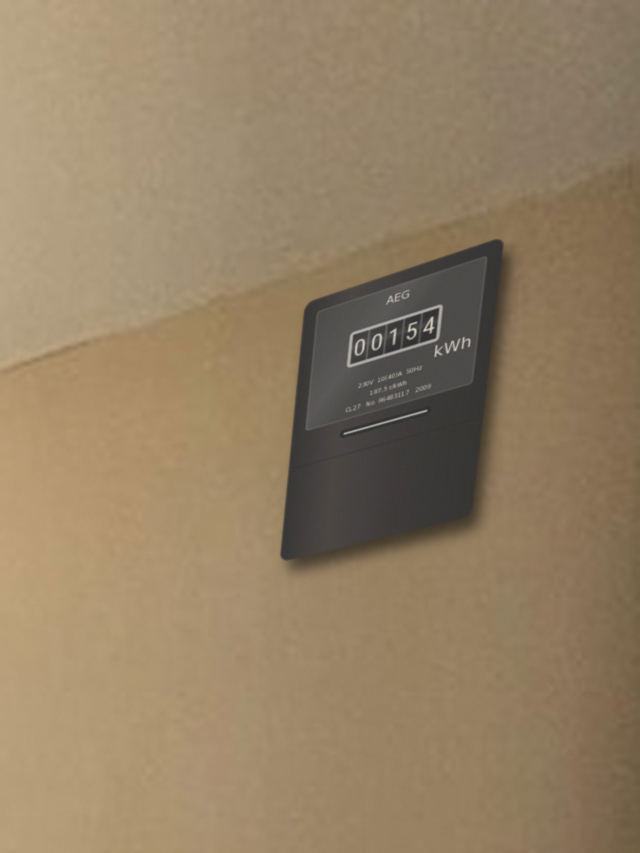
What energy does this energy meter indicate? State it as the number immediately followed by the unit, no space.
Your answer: 154kWh
